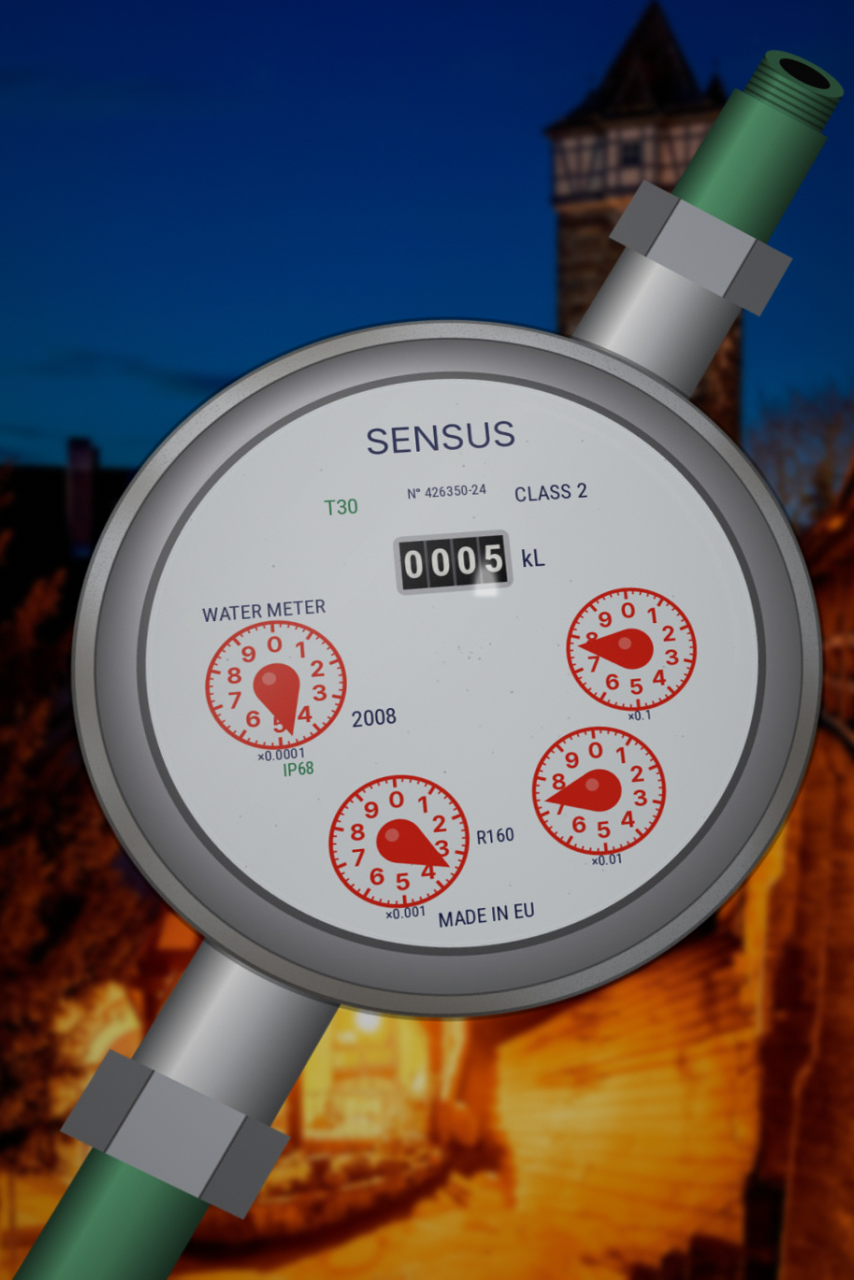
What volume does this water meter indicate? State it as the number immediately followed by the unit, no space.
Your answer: 5.7734kL
